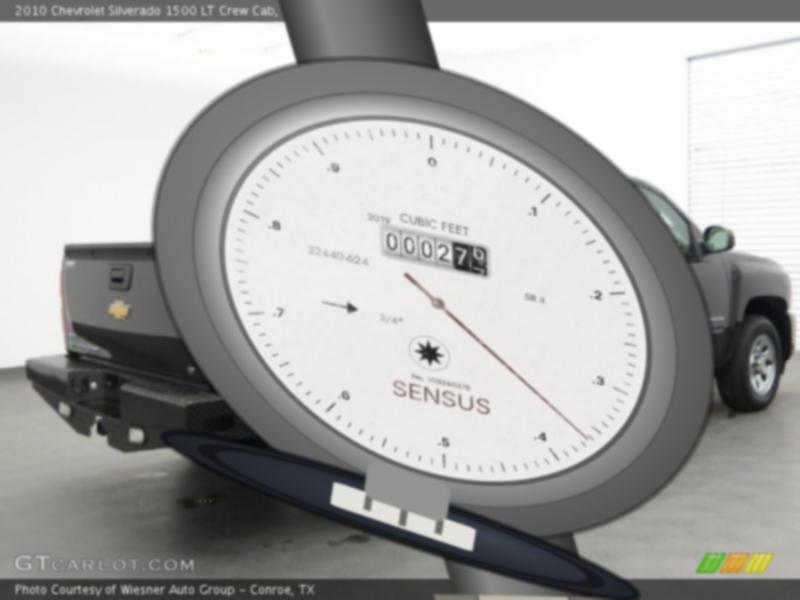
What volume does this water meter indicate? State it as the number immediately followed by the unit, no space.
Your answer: 276.36ft³
